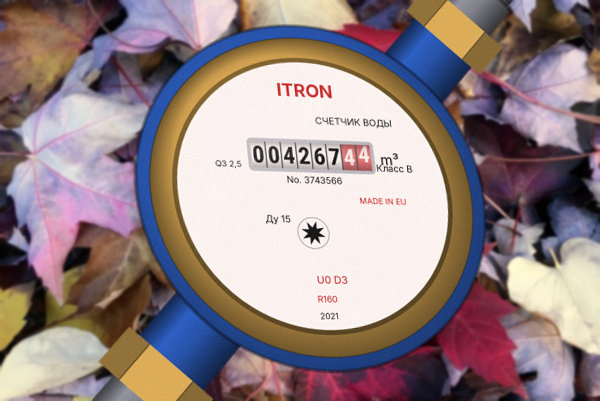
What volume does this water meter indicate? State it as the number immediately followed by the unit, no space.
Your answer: 4267.44m³
